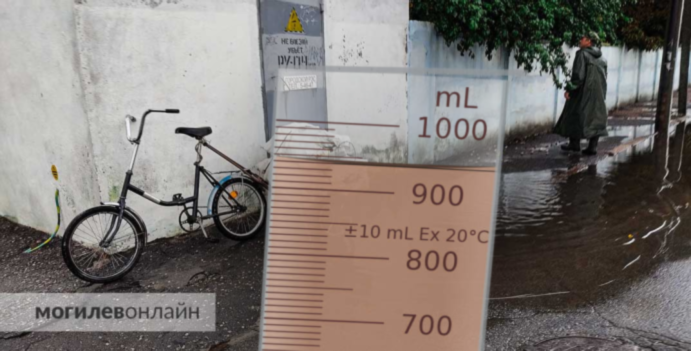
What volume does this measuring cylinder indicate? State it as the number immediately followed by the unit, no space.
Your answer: 940mL
